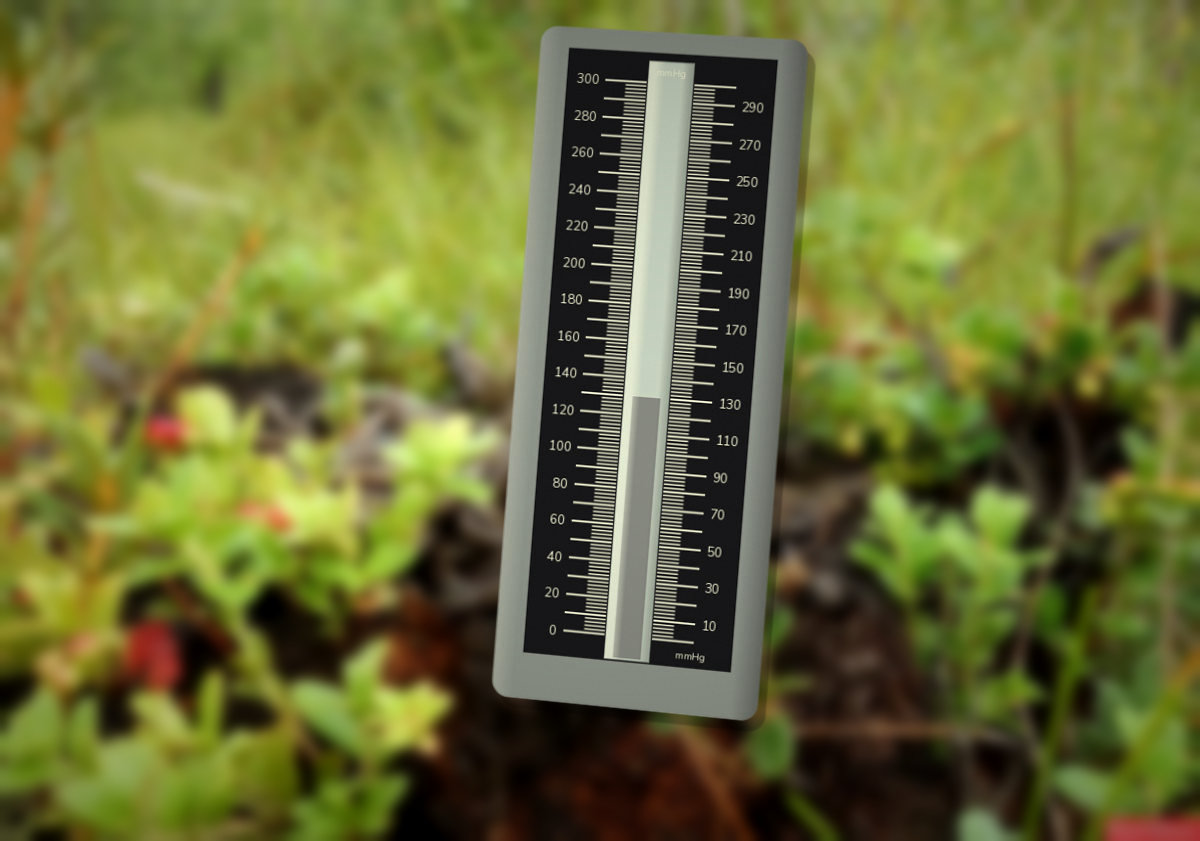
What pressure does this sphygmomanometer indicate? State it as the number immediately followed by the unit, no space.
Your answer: 130mmHg
